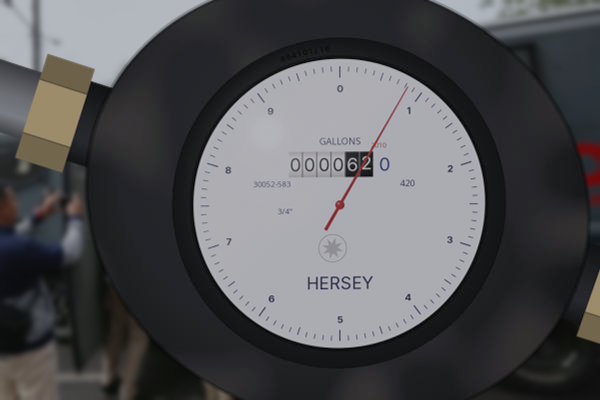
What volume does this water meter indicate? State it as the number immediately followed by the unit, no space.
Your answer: 620.8gal
